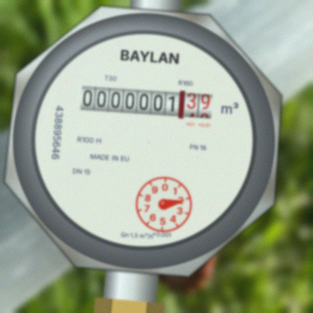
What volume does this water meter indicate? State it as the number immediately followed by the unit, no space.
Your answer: 1.392m³
